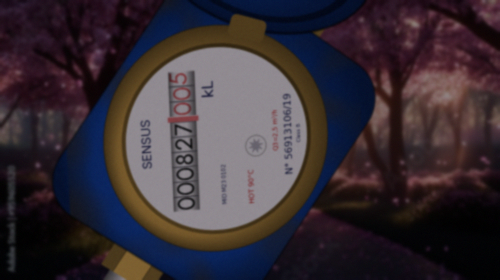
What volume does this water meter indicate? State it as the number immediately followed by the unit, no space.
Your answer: 827.005kL
